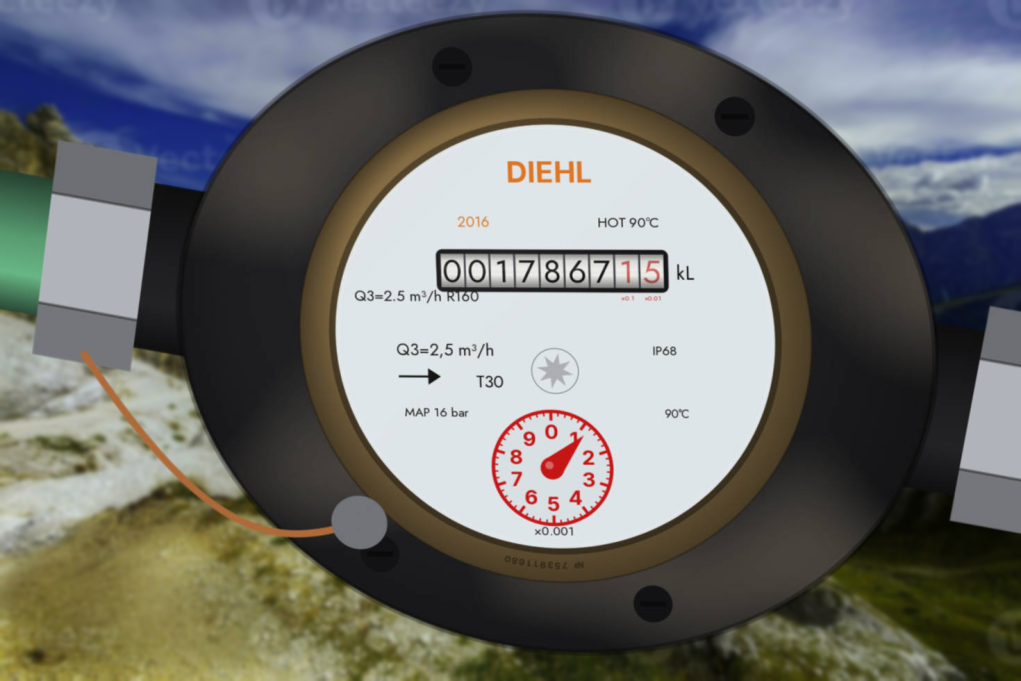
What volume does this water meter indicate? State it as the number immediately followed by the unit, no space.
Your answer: 17867.151kL
